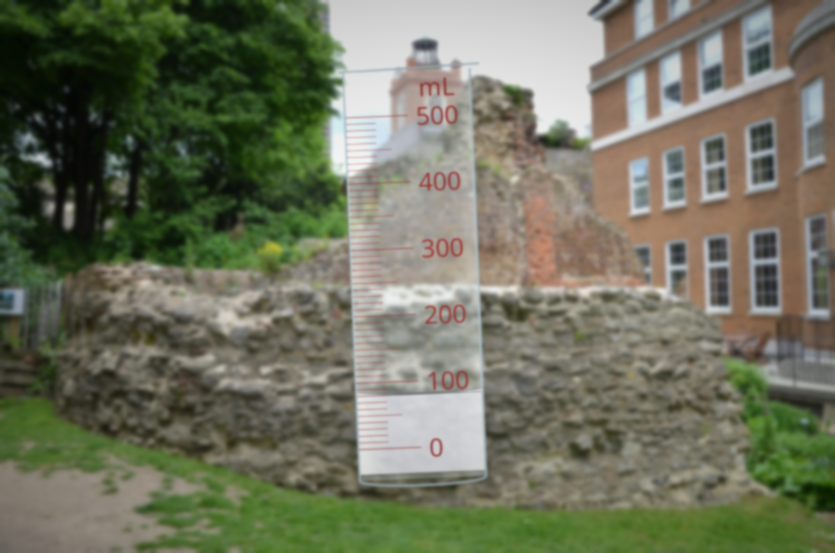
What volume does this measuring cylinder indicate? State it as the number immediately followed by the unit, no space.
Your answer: 80mL
